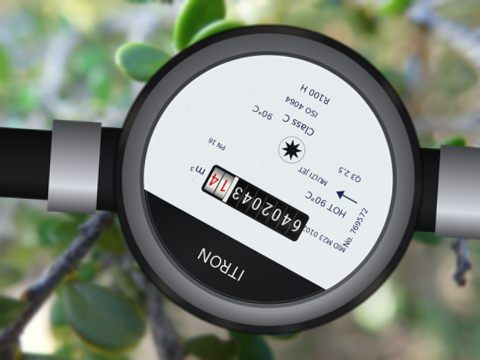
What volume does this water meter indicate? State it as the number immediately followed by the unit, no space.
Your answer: 6402043.14m³
